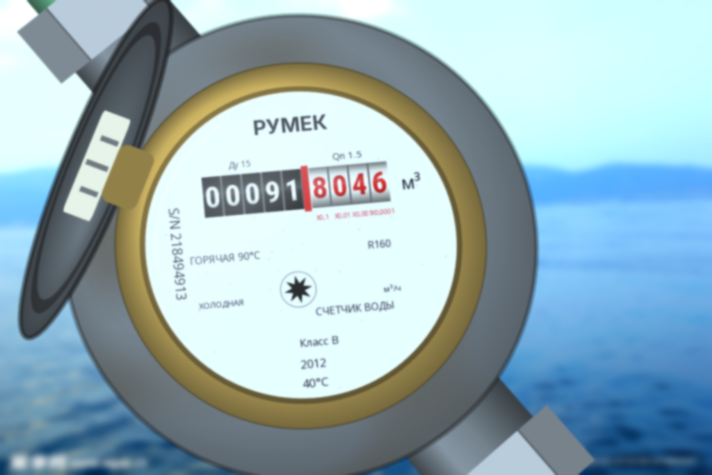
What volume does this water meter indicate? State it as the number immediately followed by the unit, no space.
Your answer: 91.8046m³
